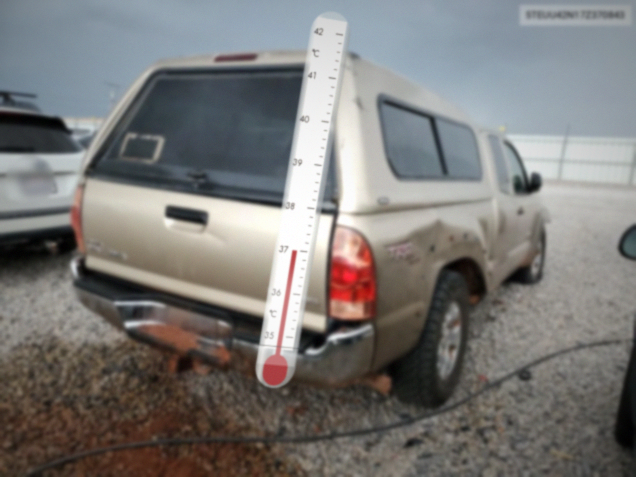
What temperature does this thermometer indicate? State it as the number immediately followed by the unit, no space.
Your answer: 37°C
